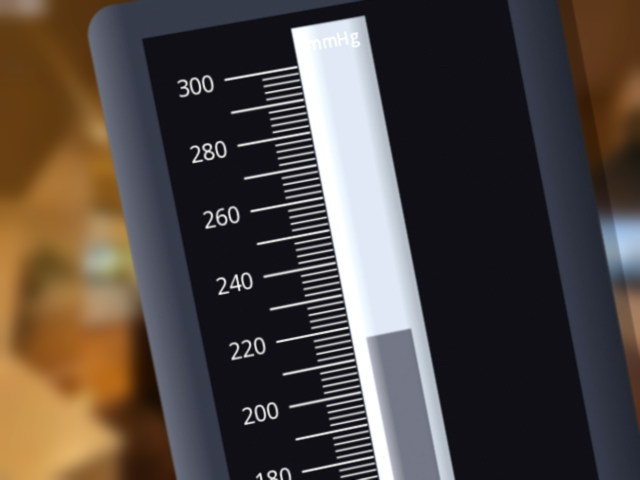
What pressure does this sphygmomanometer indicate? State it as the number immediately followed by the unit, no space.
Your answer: 216mmHg
